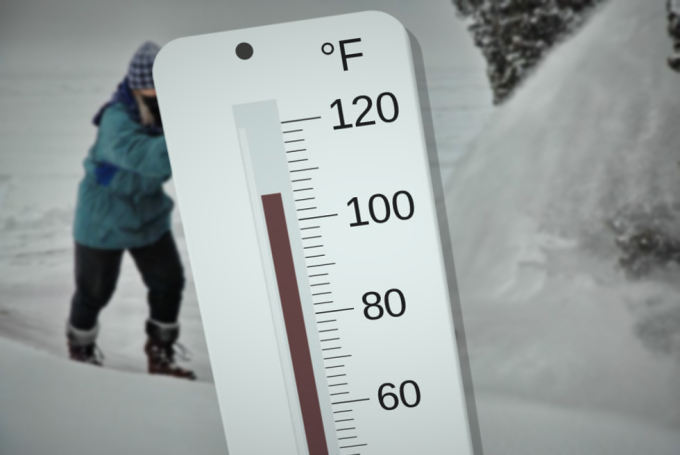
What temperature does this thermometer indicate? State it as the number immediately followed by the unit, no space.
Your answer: 106°F
